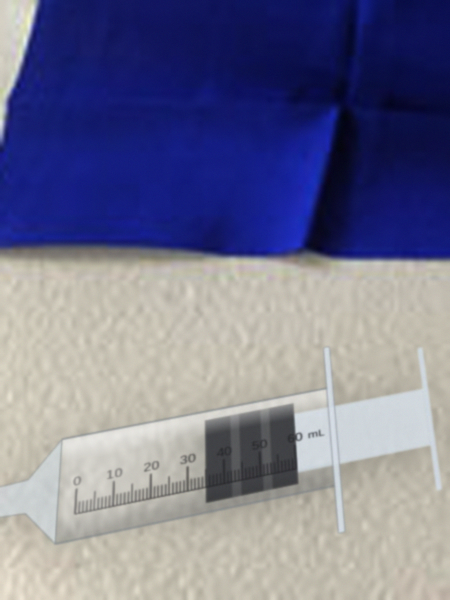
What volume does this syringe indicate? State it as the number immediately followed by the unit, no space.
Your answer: 35mL
